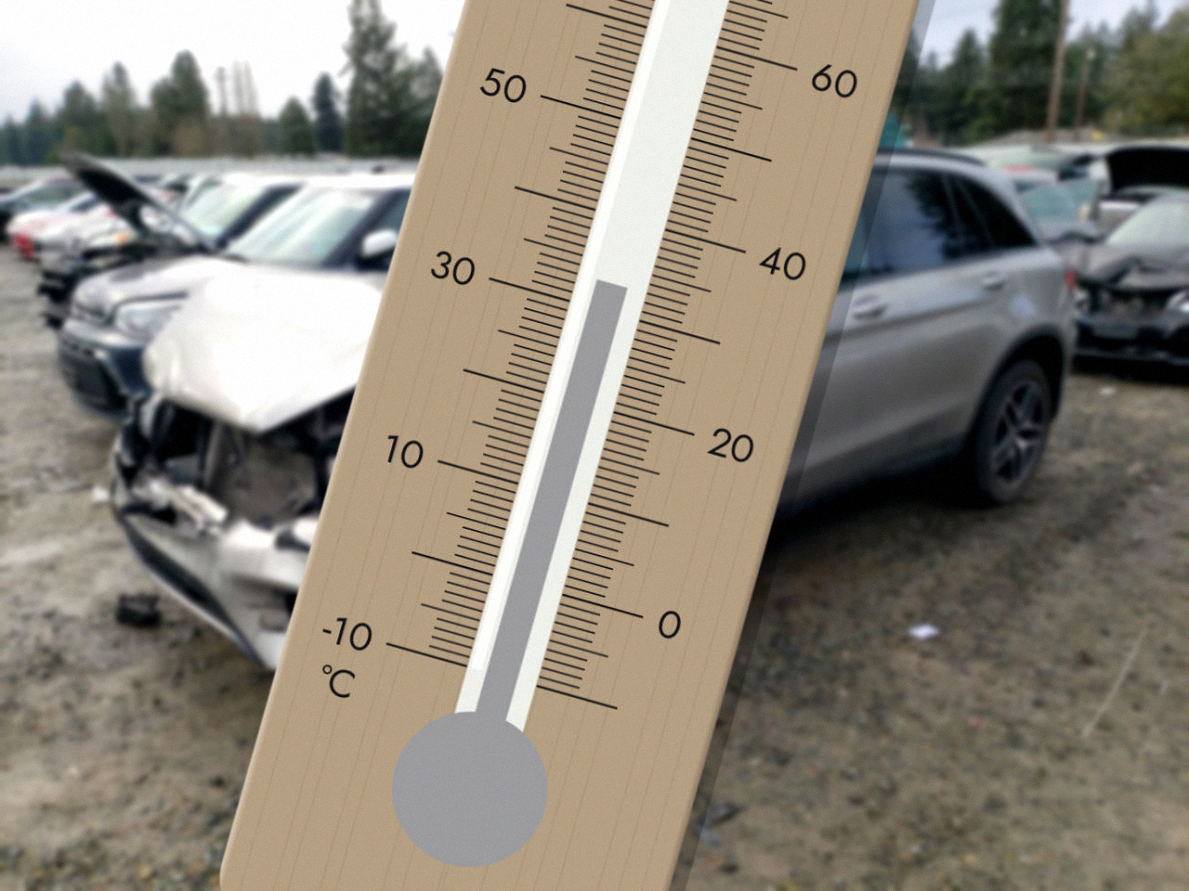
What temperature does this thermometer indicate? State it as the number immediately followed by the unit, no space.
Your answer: 33°C
